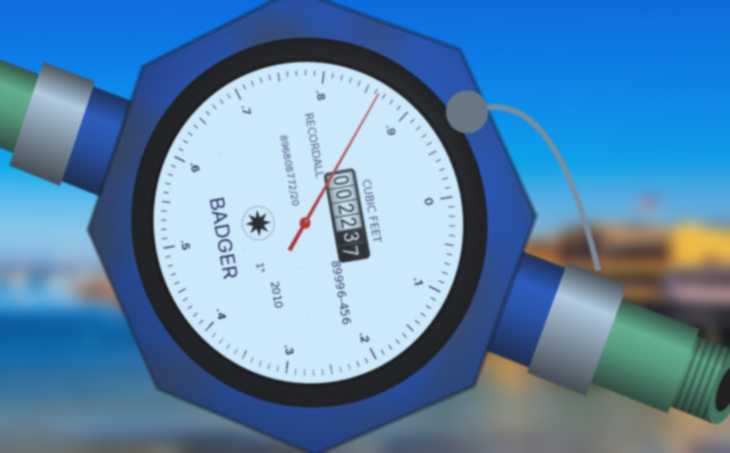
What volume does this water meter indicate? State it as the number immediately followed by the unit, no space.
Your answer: 2236.86ft³
